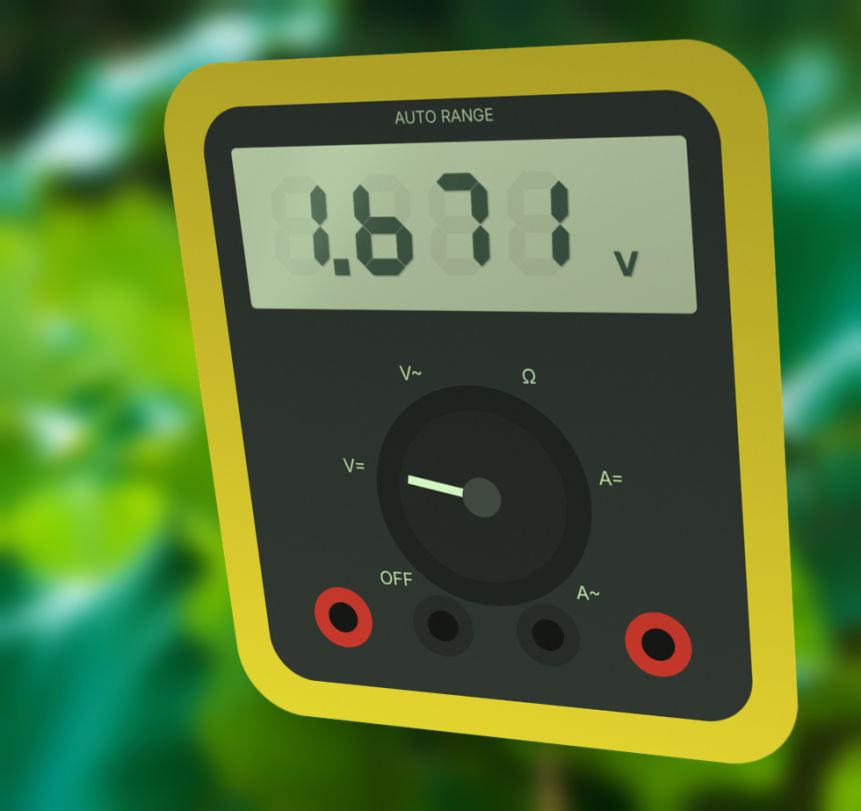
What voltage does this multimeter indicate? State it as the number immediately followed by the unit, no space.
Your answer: 1.671V
